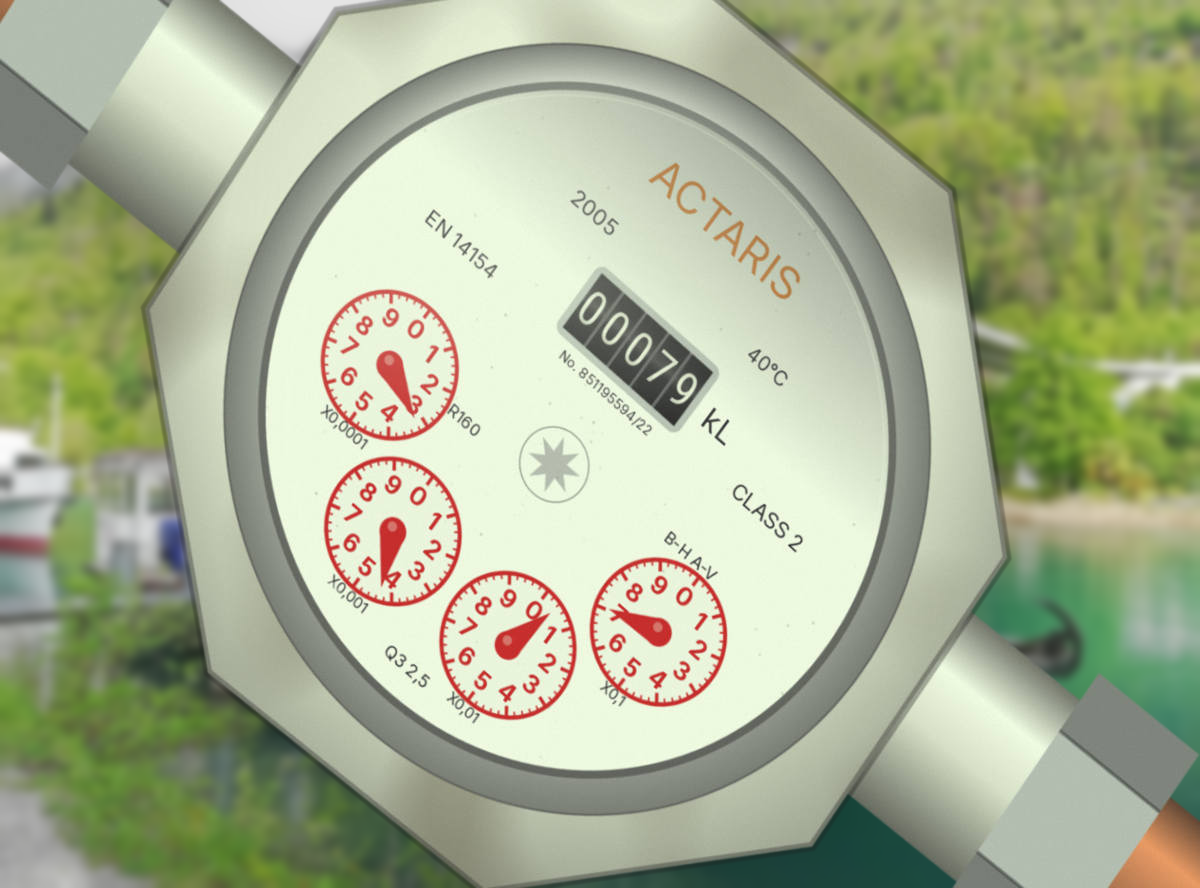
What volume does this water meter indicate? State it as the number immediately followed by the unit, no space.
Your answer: 79.7043kL
